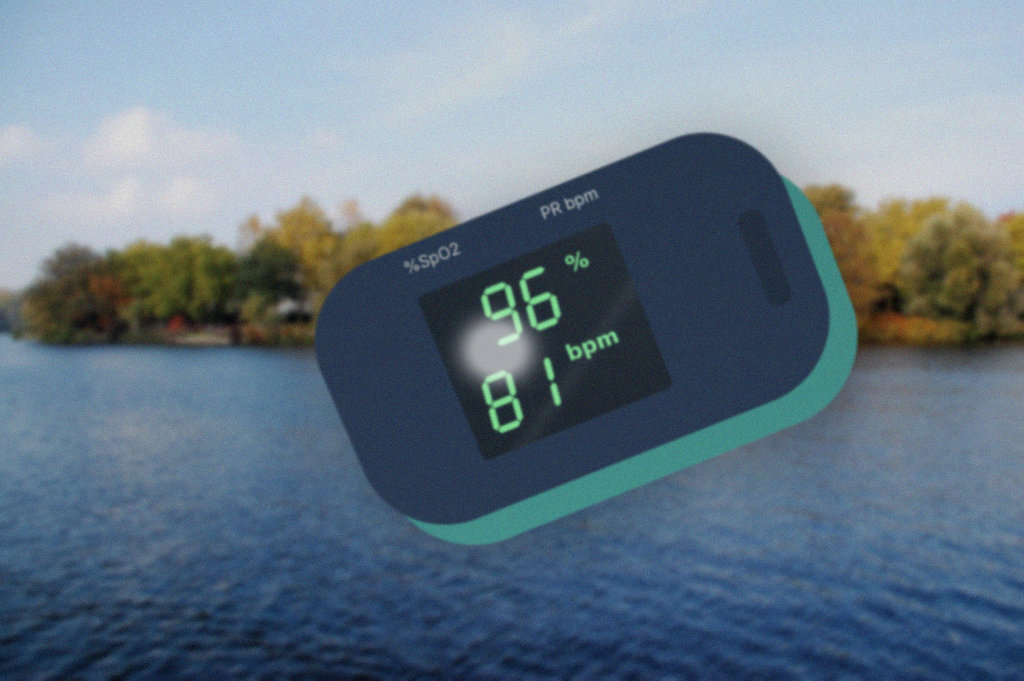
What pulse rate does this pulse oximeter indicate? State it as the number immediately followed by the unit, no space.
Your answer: 81bpm
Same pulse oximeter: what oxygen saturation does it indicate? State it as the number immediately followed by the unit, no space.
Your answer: 96%
